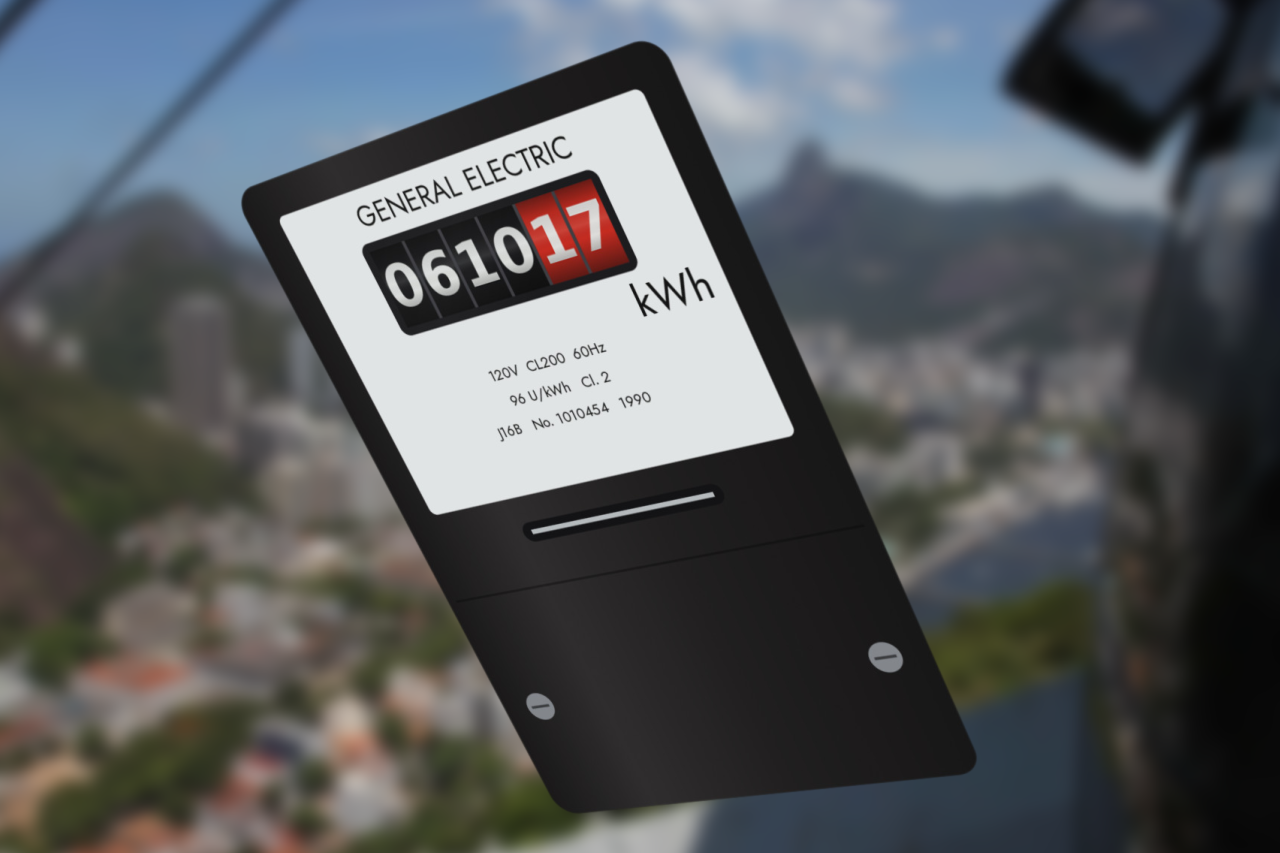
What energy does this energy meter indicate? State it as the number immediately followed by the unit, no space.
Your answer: 610.17kWh
